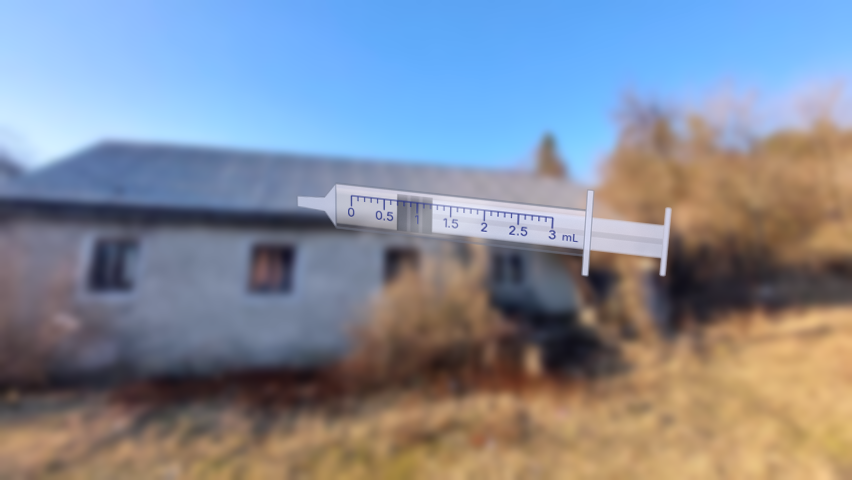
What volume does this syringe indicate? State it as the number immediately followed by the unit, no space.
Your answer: 0.7mL
